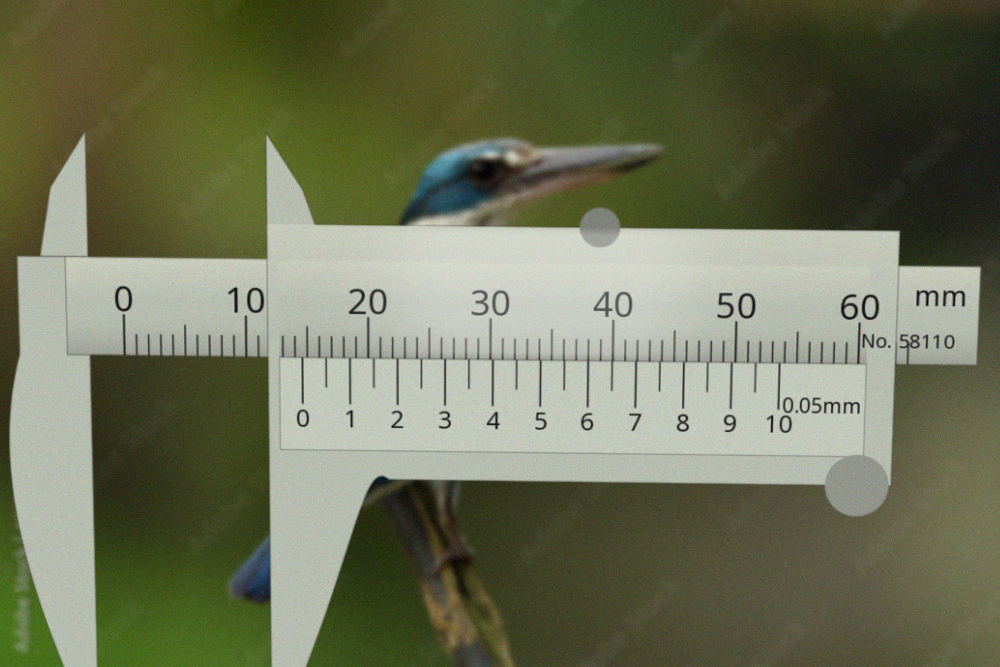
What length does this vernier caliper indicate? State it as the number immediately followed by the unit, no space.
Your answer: 14.6mm
